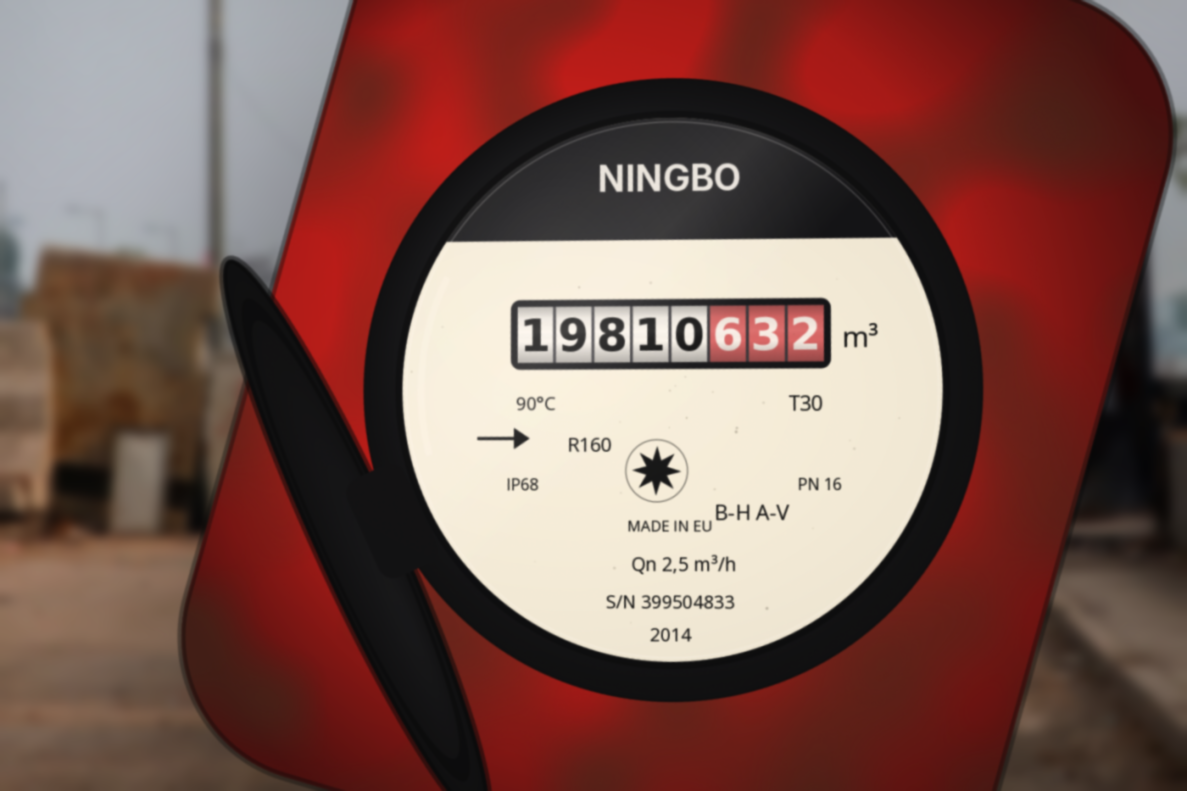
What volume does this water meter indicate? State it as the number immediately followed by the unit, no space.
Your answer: 19810.632m³
